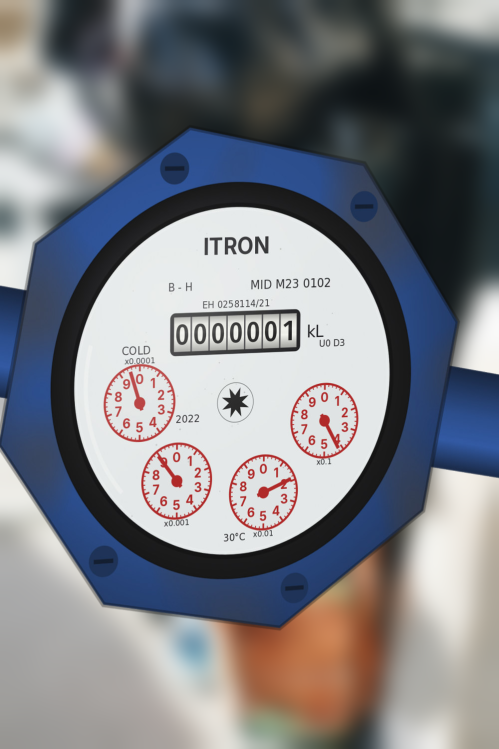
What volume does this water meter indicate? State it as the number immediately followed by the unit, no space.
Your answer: 1.4189kL
